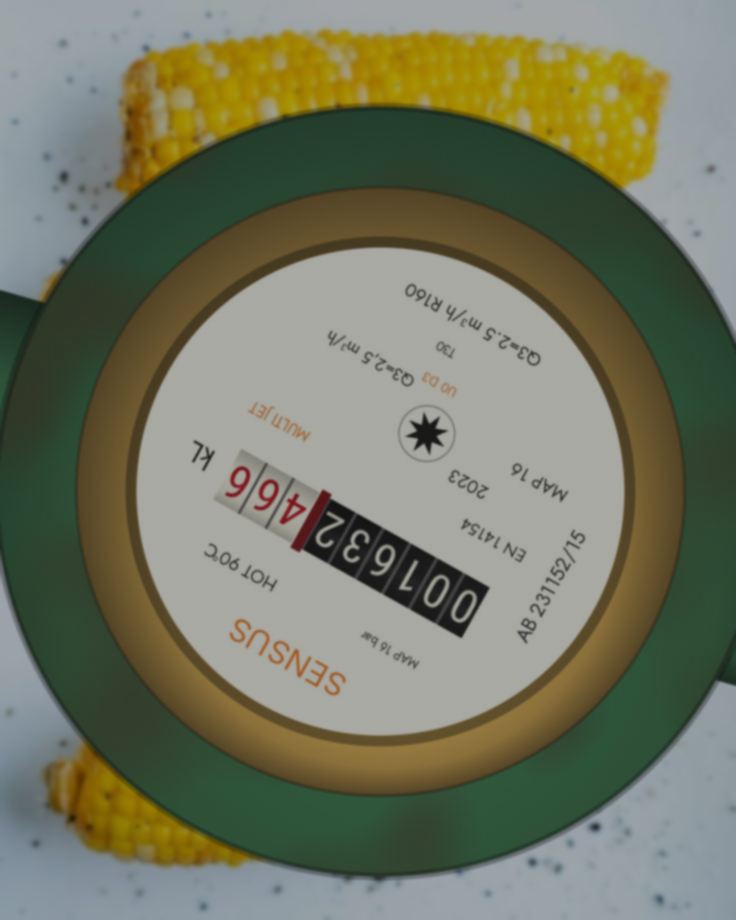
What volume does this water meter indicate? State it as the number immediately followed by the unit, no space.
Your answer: 1632.466kL
